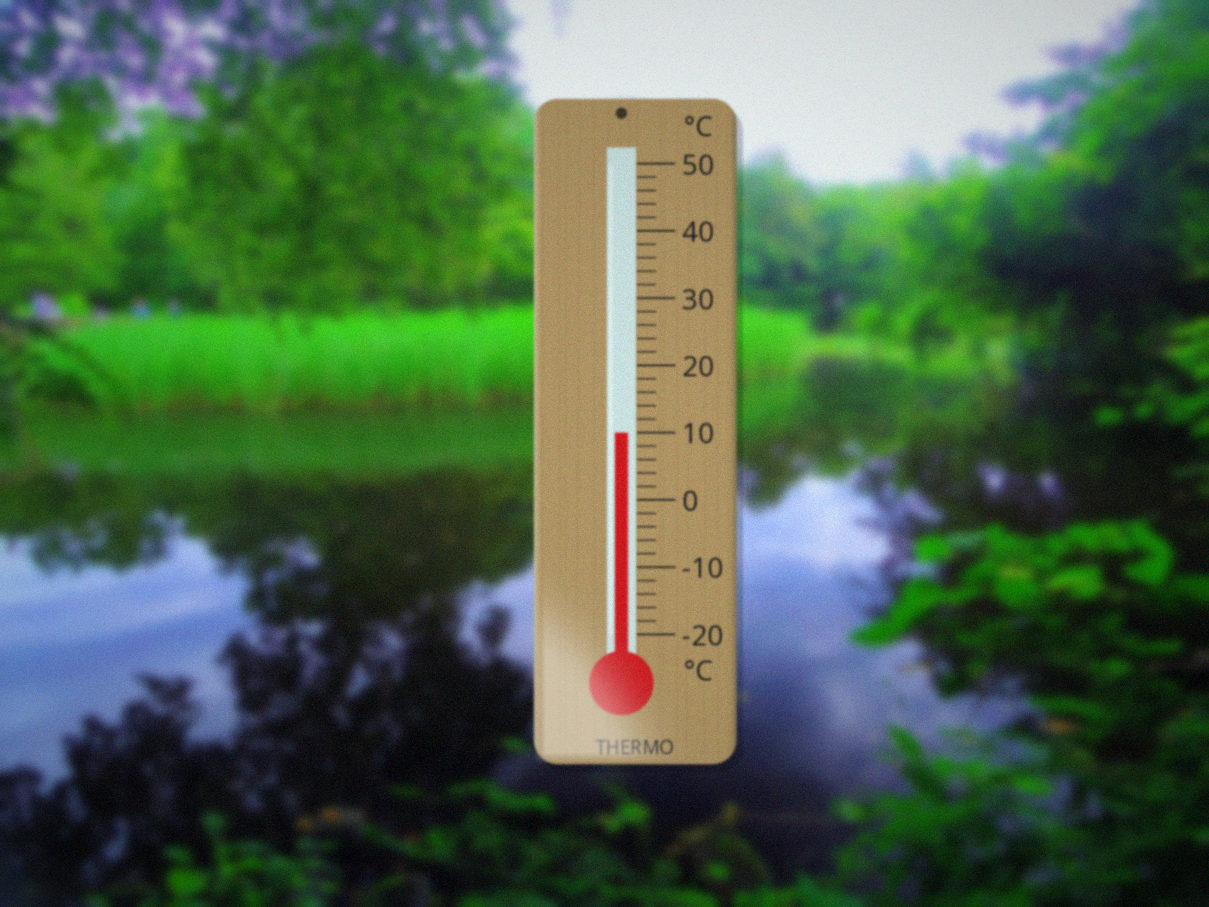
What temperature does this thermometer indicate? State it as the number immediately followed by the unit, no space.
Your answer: 10°C
